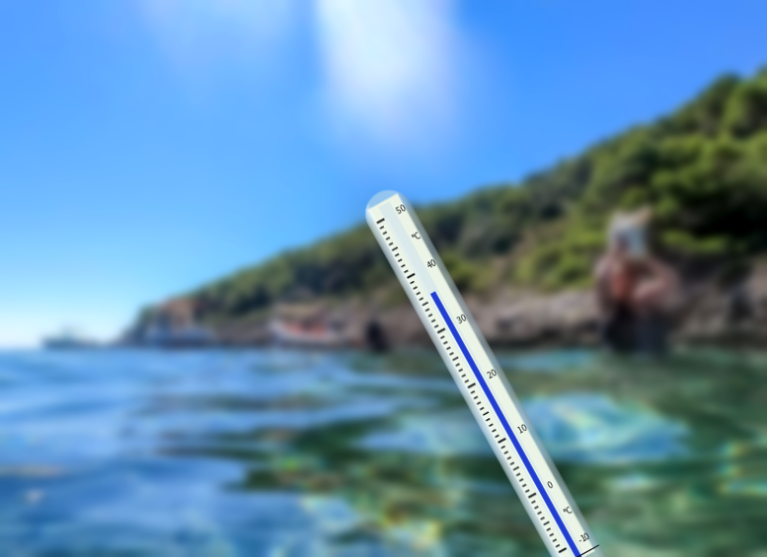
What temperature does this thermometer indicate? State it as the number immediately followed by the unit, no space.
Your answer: 36°C
